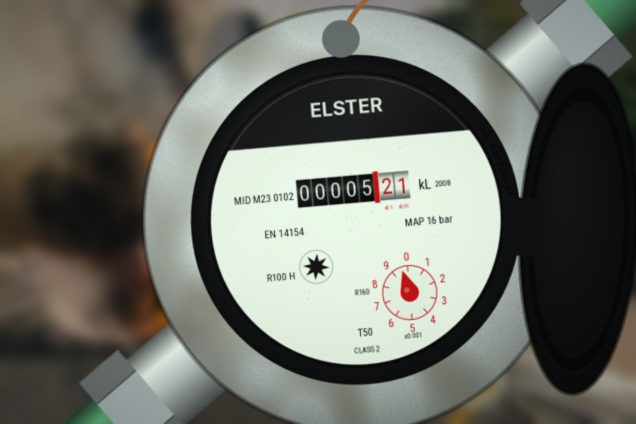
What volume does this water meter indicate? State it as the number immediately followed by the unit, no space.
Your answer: 5.209kL
